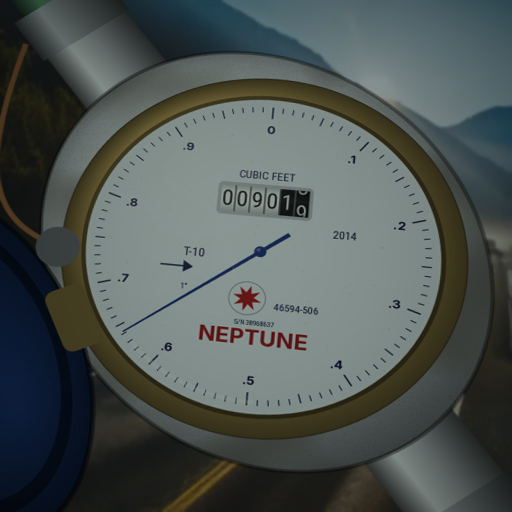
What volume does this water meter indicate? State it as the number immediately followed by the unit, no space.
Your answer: 9018.64ft³
